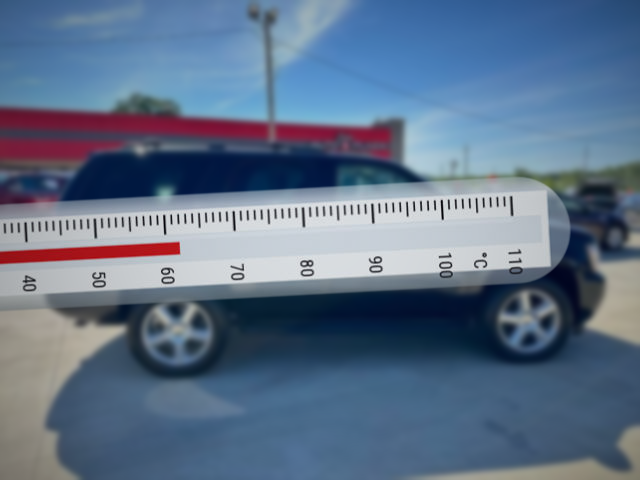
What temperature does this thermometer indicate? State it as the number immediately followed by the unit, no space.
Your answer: 62°C
